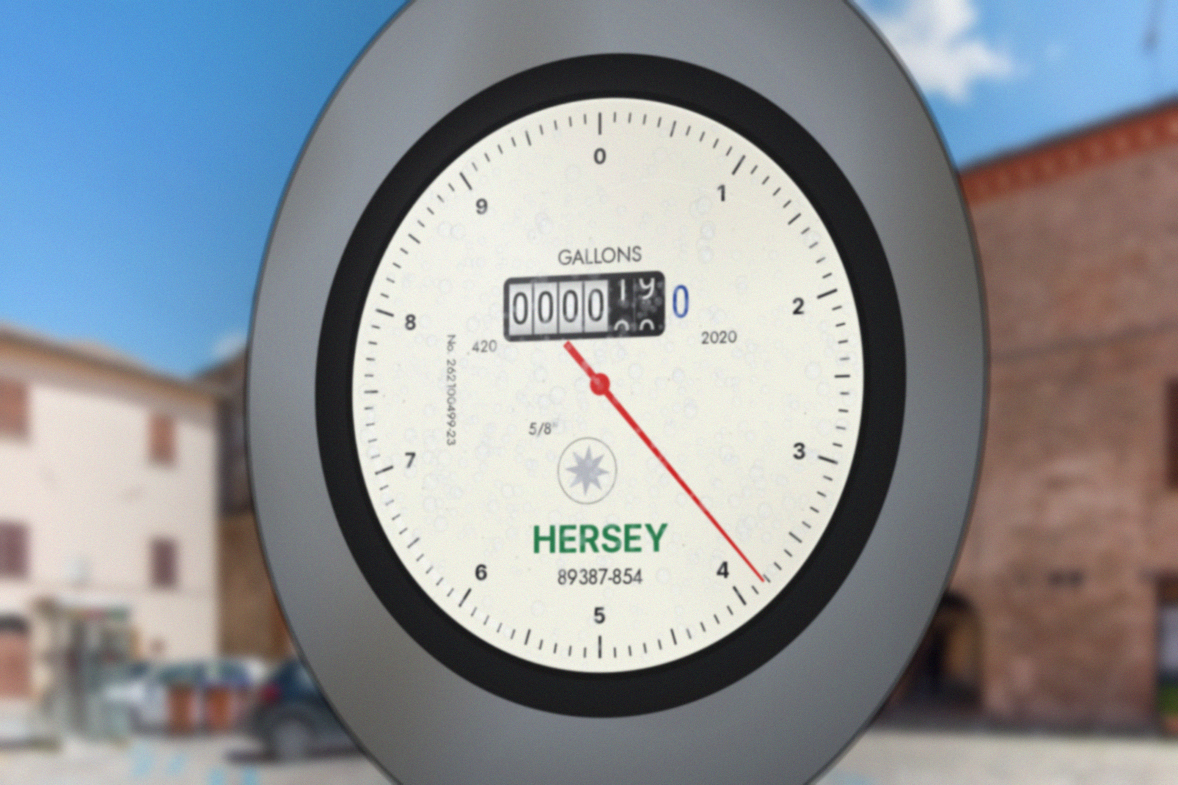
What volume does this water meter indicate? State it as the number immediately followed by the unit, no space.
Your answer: 193.8gal
